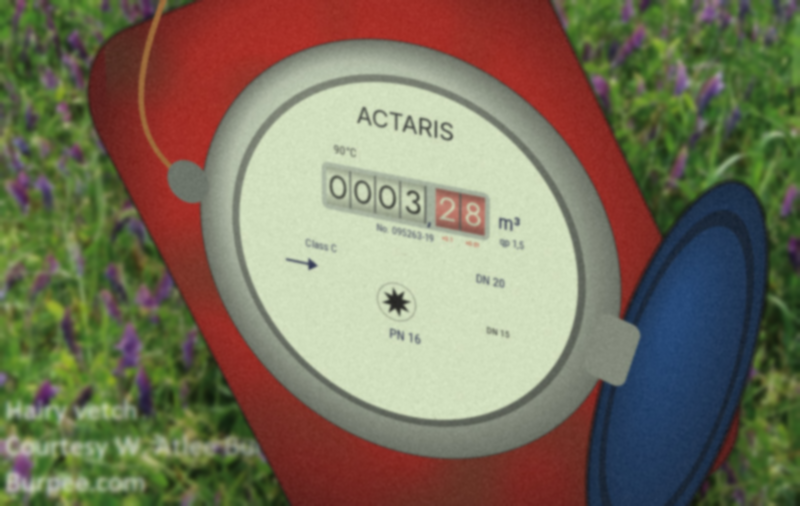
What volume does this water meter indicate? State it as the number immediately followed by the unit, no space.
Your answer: 3.28m³
